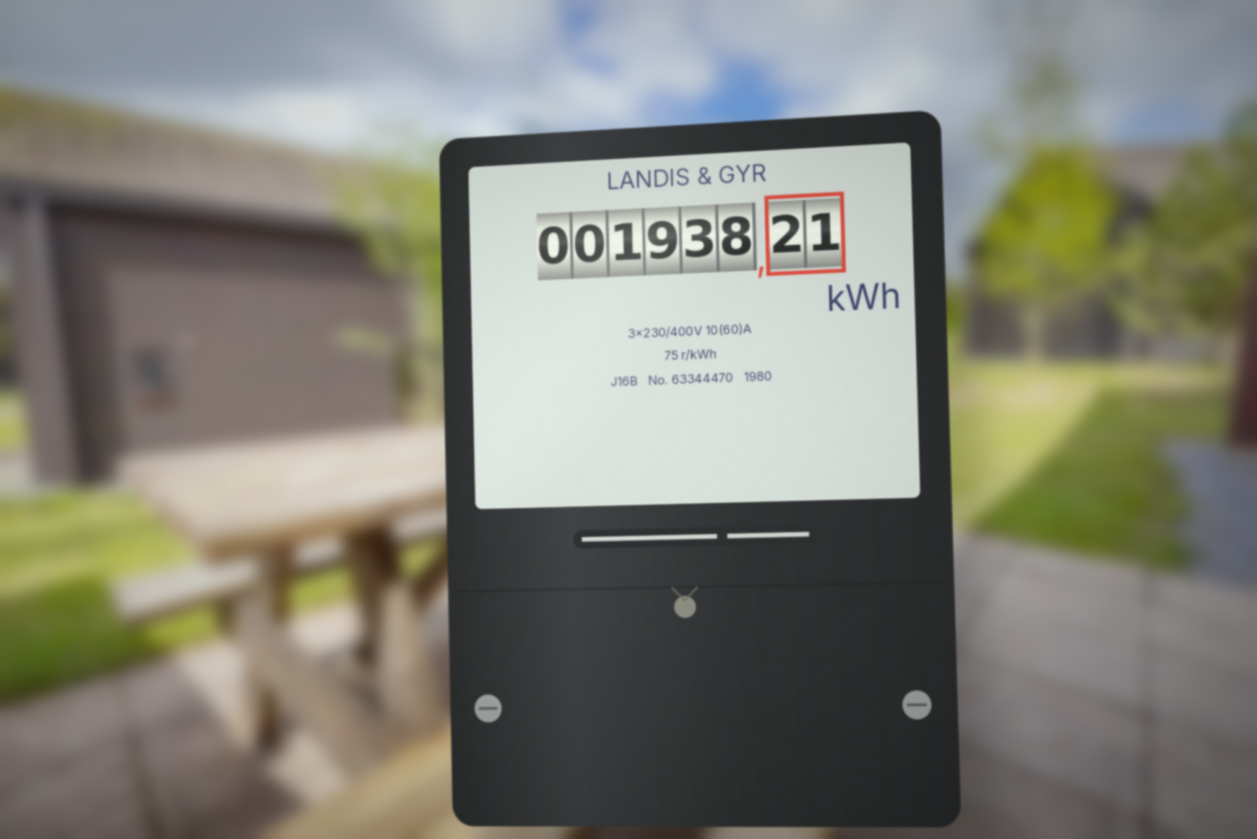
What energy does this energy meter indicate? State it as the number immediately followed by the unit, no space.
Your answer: 1938.21kWh
